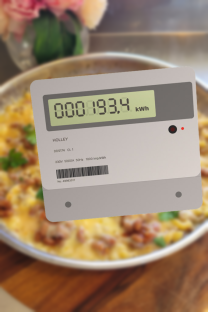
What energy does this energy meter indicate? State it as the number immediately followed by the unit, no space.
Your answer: 193.4kWh
